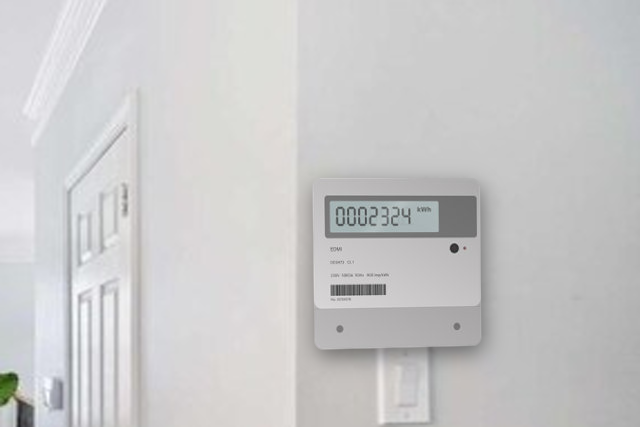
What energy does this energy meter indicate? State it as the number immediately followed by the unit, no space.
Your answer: 2324kWh
